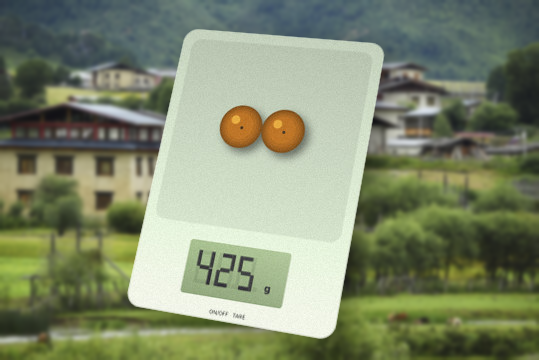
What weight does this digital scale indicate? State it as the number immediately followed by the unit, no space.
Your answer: 425g
